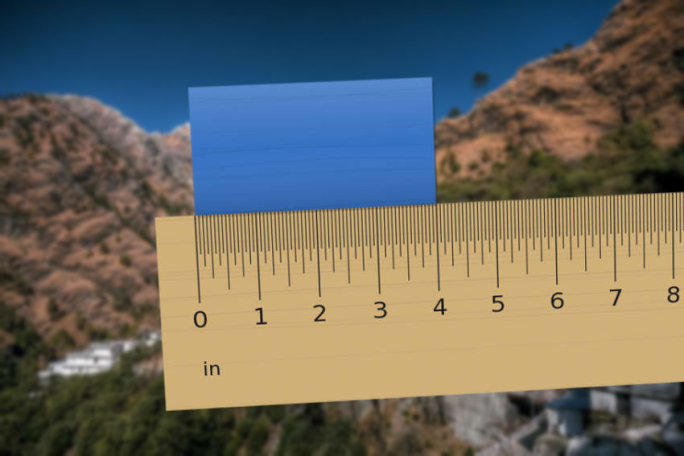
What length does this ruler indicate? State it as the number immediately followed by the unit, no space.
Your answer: 4in
